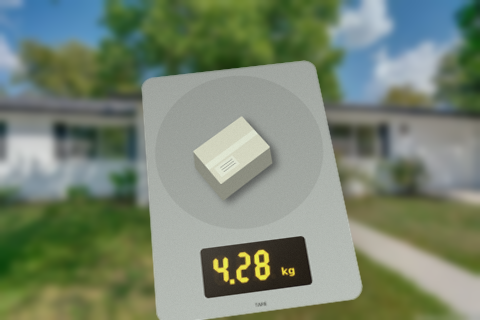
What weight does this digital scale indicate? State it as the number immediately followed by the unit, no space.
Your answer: 4.28kg
